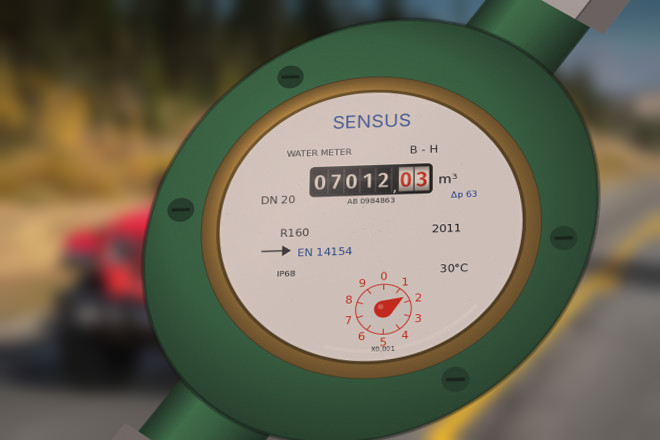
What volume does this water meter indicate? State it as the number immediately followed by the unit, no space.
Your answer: 7012.031m³
